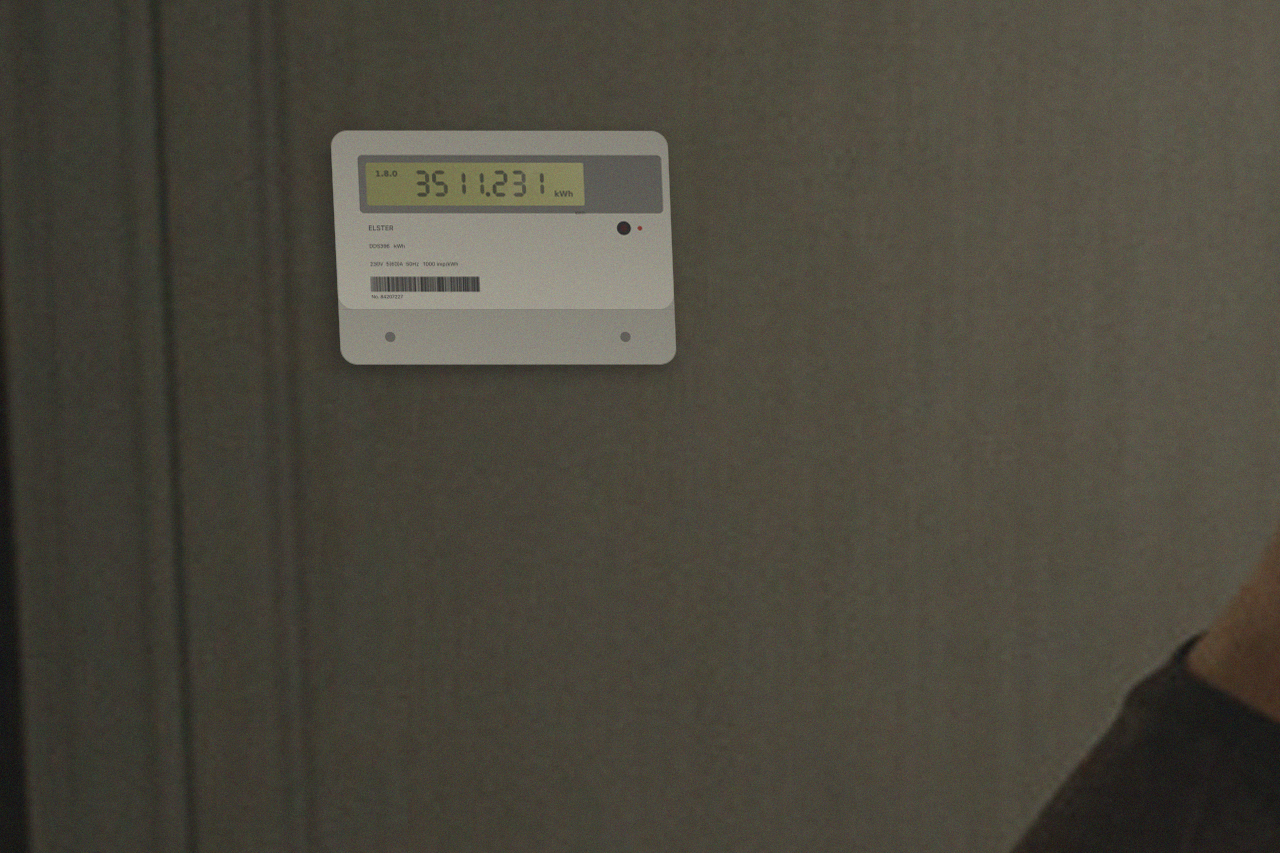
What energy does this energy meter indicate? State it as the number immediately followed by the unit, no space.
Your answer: 3511.231kWh
